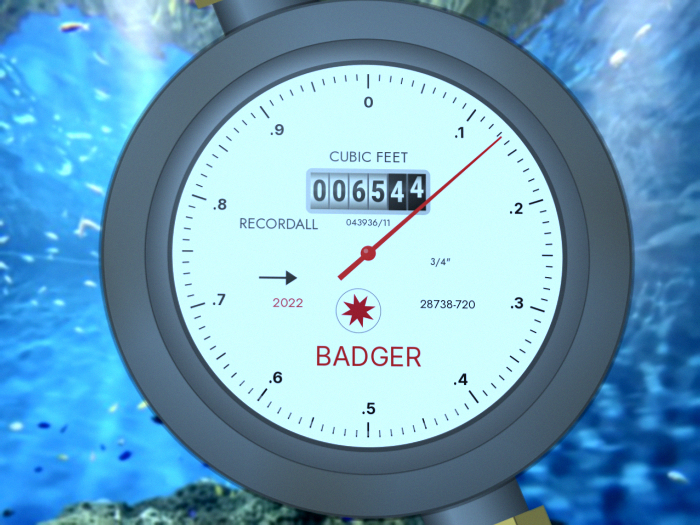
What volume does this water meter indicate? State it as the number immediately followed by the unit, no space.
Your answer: 6544.13ft³
